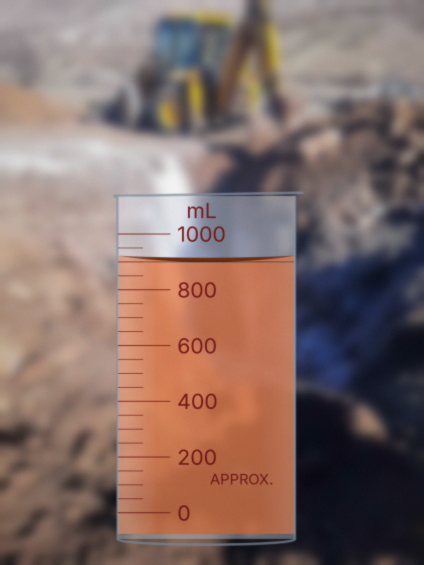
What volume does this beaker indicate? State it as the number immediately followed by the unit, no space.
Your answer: 900mL
